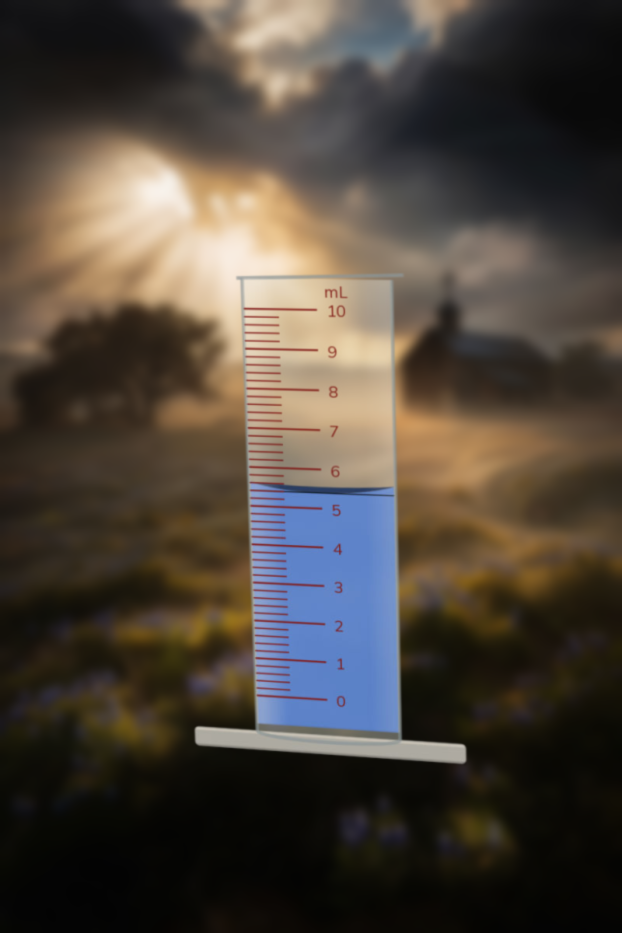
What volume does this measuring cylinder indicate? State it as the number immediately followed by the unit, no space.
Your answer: 5.4mL
